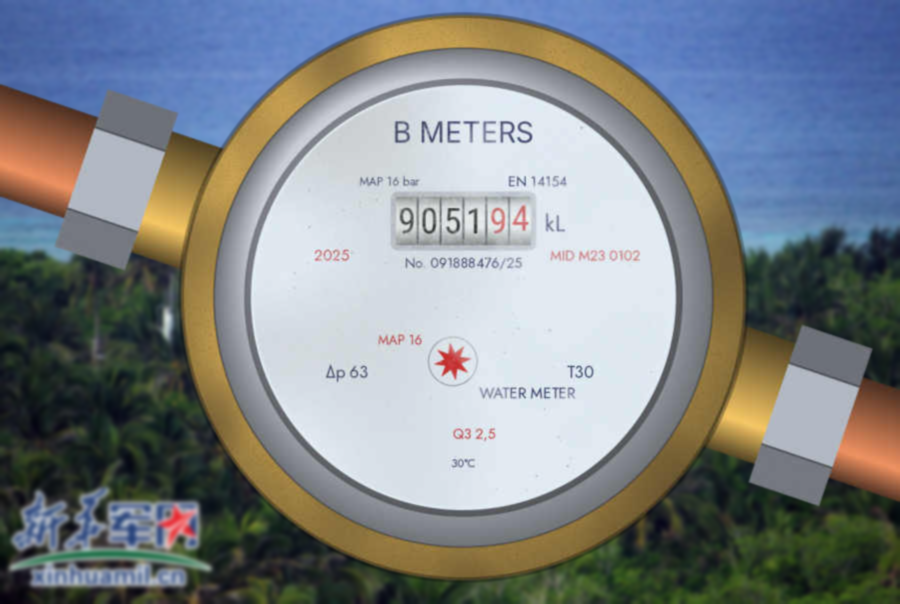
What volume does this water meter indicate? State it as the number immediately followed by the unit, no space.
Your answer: 9051.94kL
